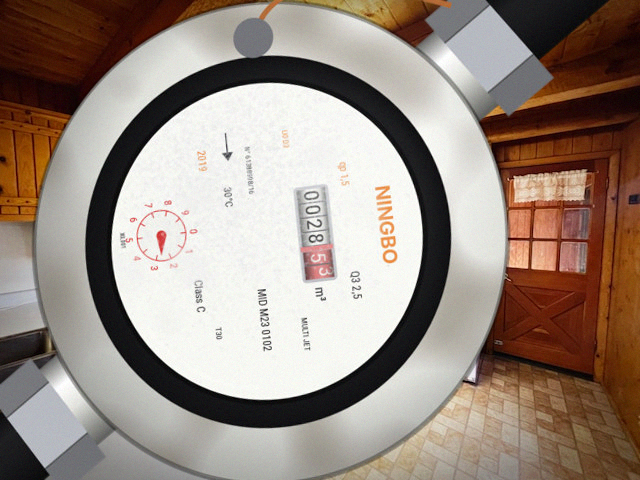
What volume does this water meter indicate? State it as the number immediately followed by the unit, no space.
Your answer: 28.532m³
